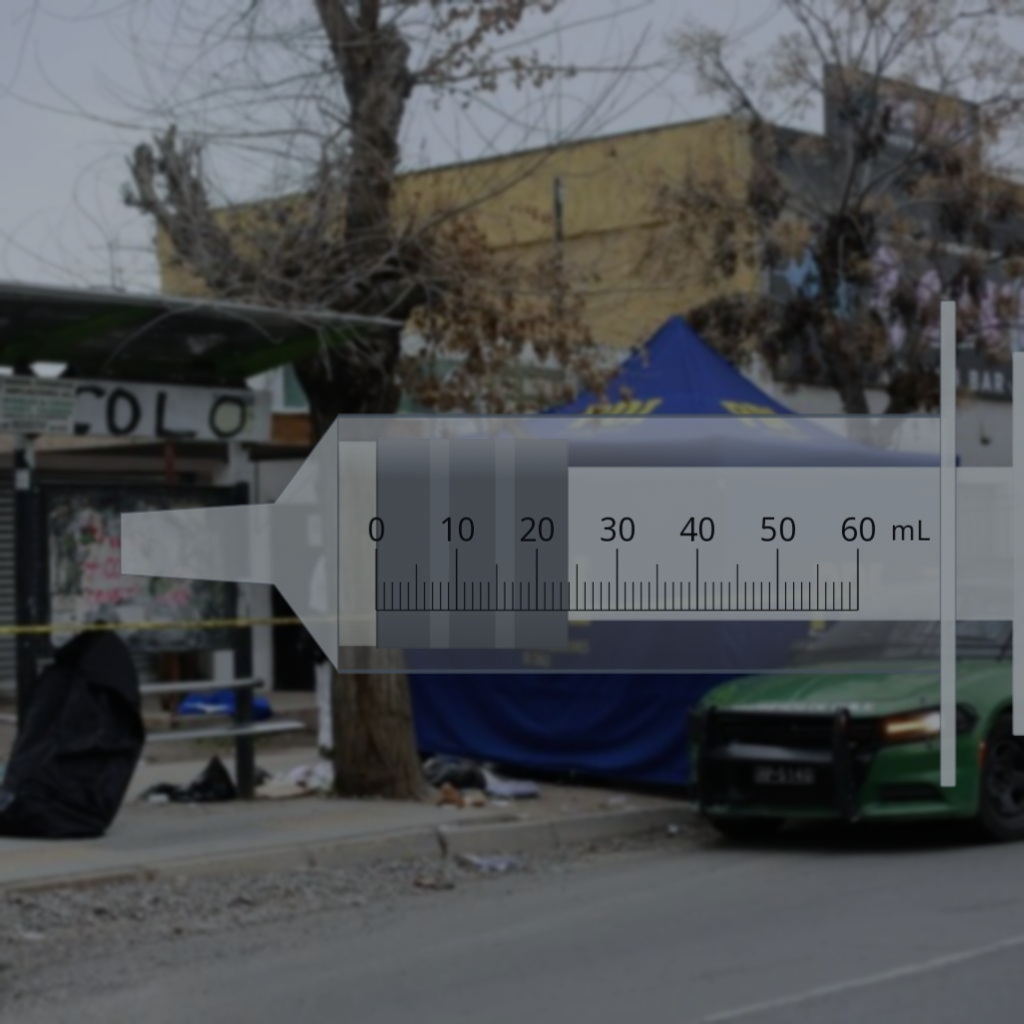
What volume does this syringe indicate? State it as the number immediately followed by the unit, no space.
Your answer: 0mL
